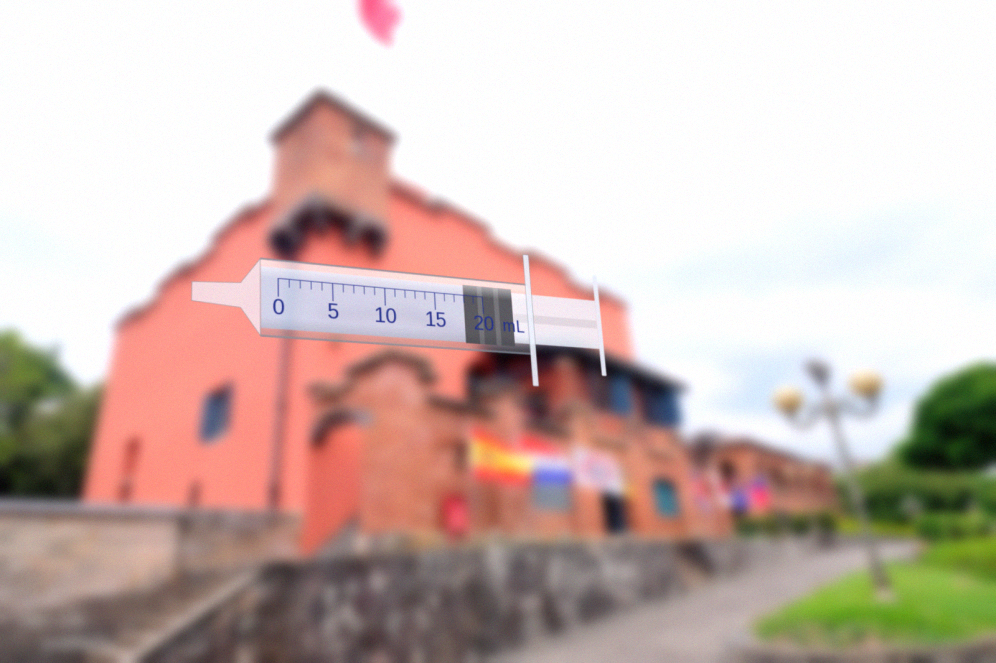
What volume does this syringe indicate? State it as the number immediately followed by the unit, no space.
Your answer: 18mL
